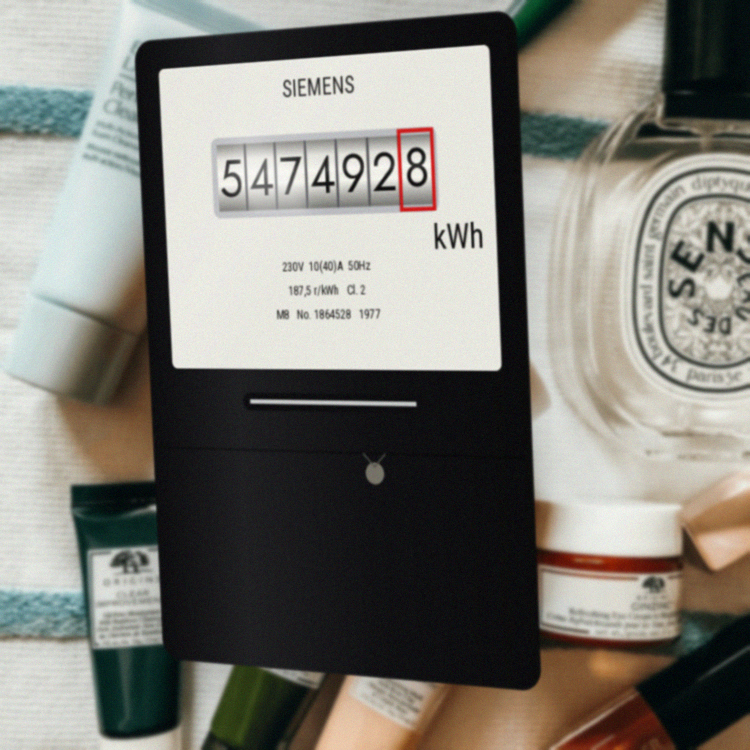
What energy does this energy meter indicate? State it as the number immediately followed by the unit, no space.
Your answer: 547492.8kWh
